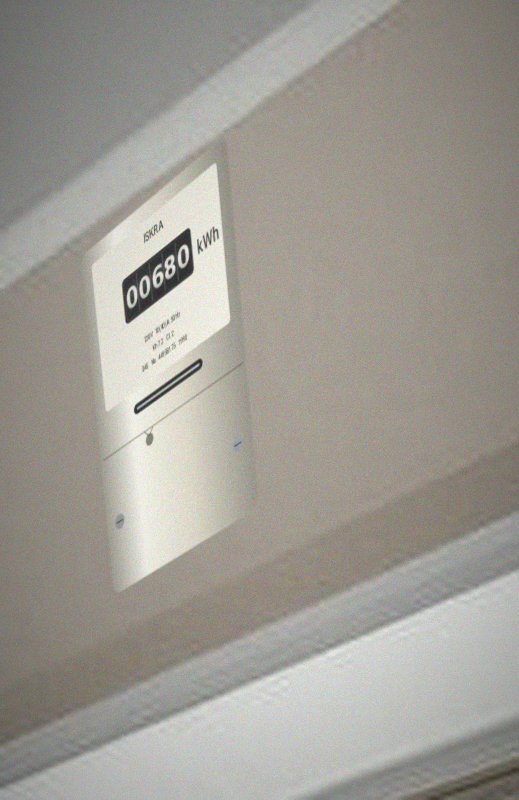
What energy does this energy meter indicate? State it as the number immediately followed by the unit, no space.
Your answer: 680kWh
